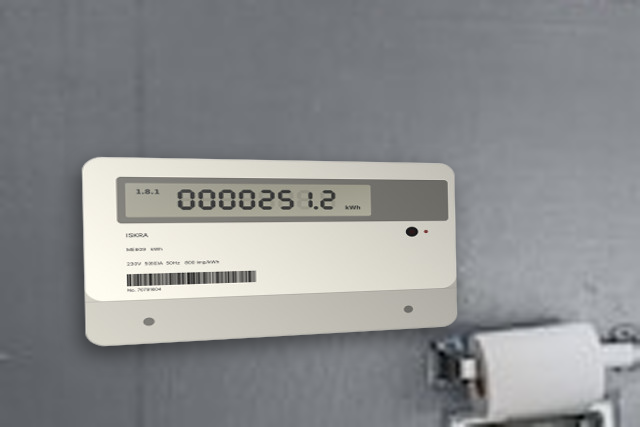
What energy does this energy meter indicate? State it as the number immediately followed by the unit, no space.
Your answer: 251.2kWh
